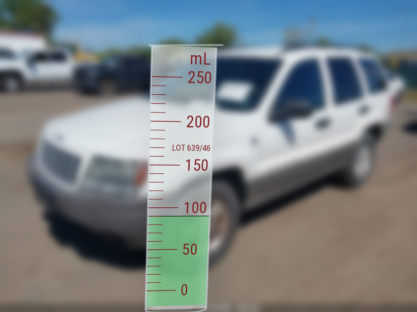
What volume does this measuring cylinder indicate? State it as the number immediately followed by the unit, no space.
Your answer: 90mL
